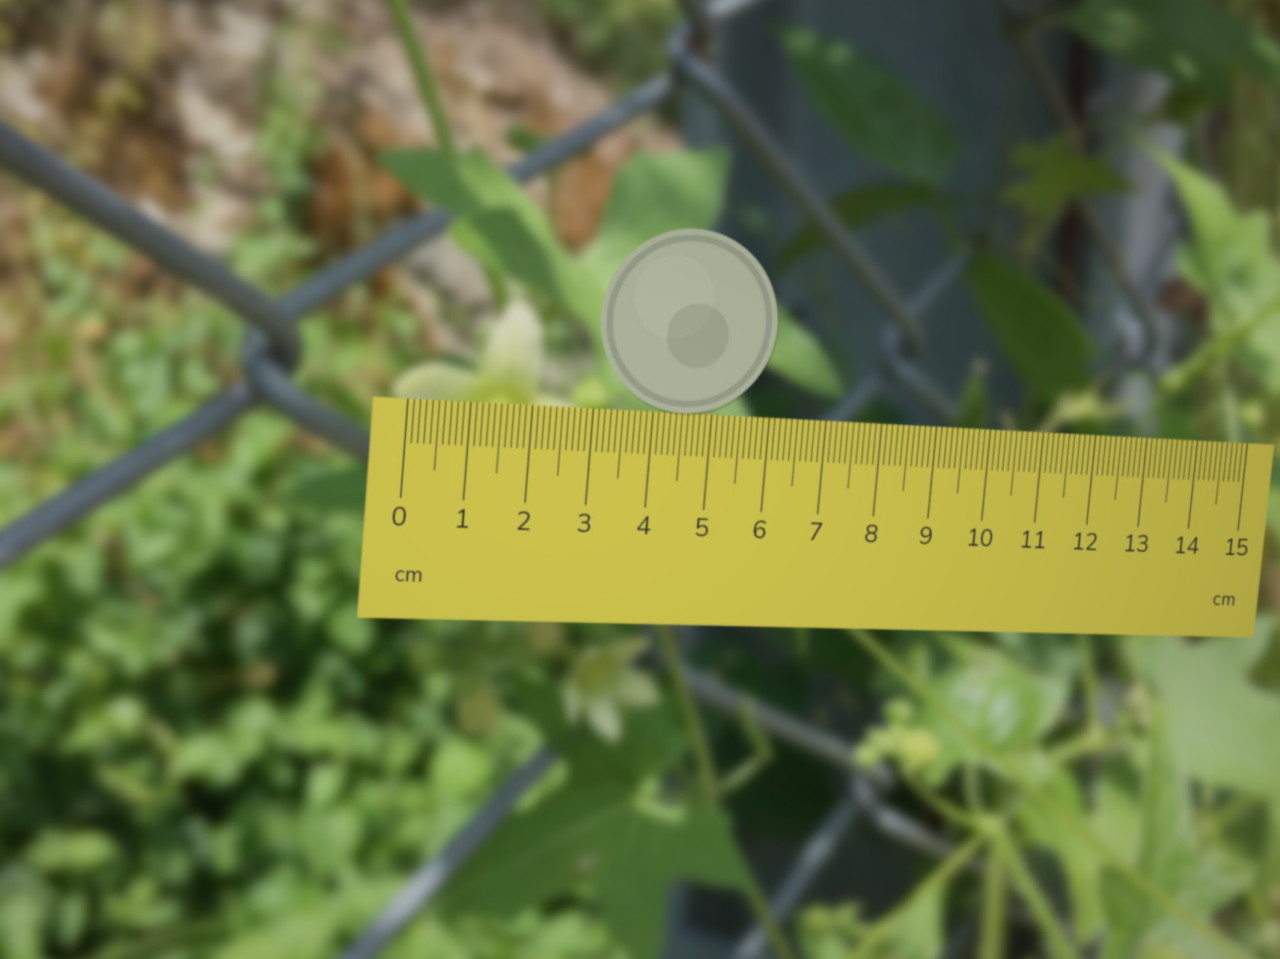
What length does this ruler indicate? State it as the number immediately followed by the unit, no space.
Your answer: 3cm
